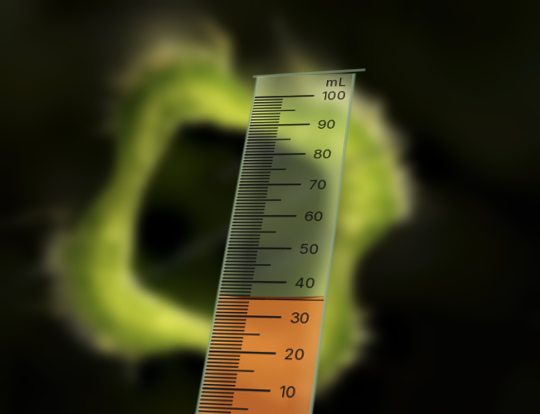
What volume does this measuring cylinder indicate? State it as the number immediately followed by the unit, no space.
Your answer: 35mL
